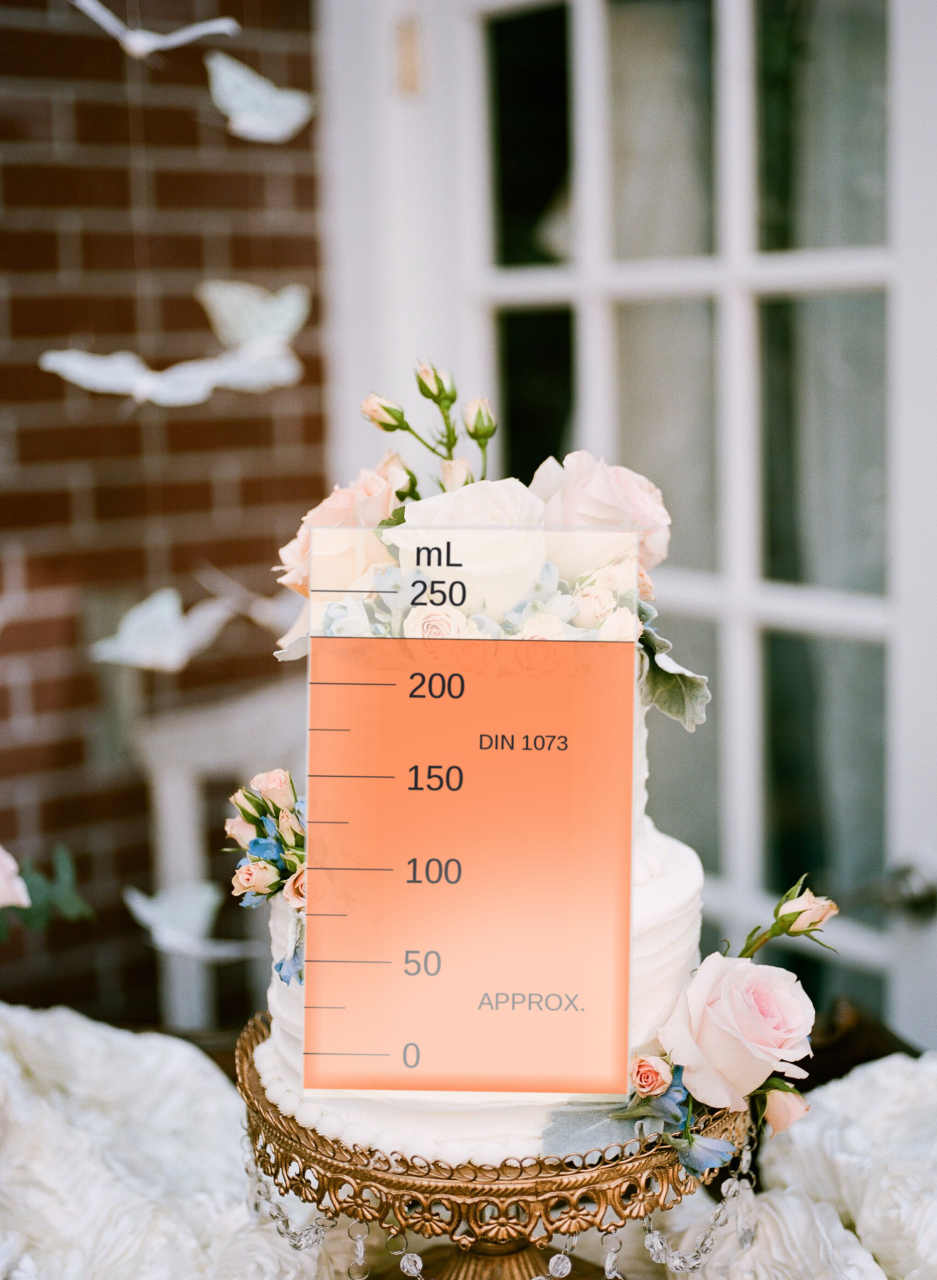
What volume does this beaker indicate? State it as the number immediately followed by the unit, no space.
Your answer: 225mL
